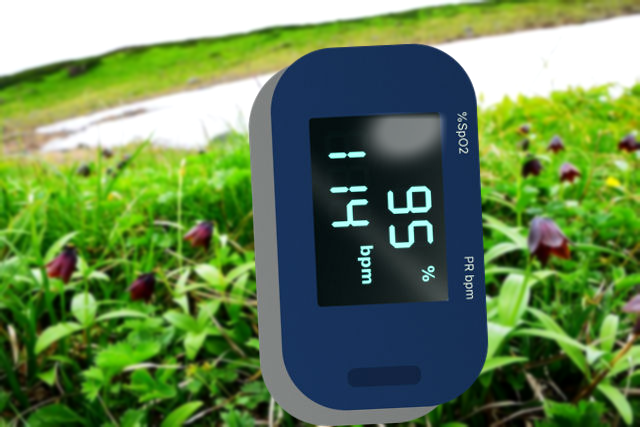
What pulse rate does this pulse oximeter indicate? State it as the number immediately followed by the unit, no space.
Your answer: 114bpm
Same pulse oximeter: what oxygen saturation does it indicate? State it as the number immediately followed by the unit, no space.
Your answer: 95%
